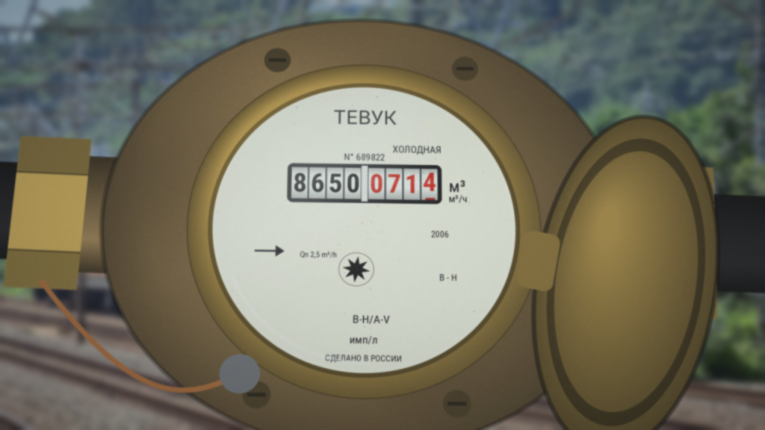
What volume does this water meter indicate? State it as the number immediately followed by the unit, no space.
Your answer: 8650.0714m³
